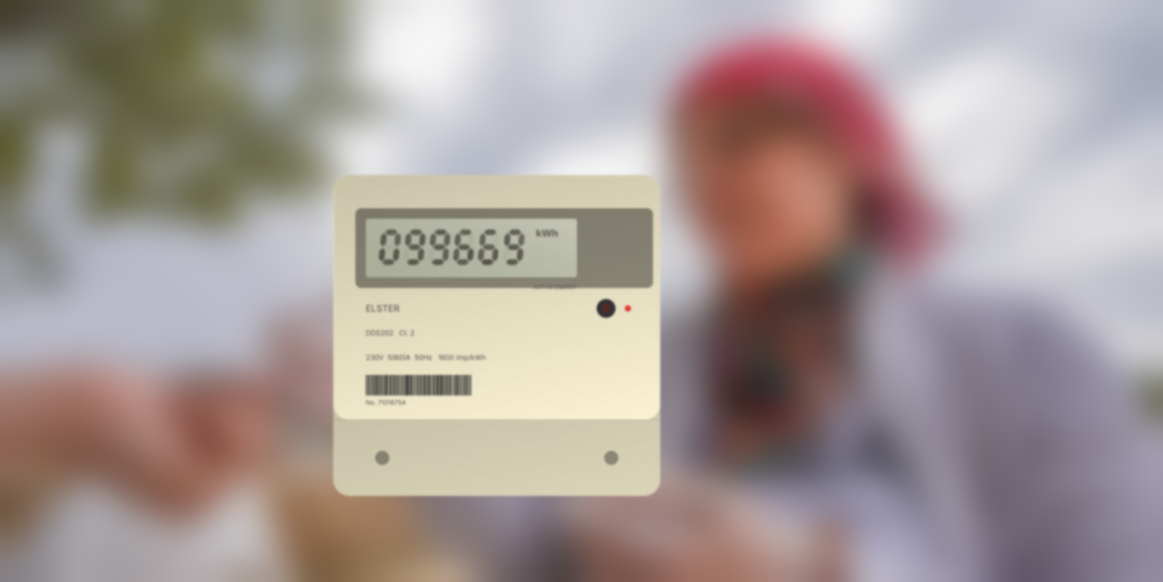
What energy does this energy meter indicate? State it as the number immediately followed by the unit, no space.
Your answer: 99669kWh
